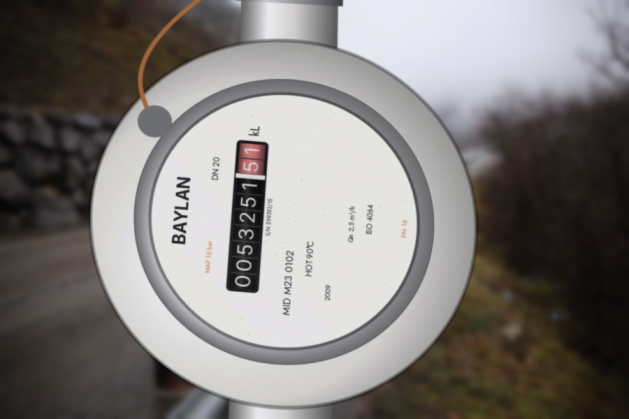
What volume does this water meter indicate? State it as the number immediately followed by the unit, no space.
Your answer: 53251.51kL
